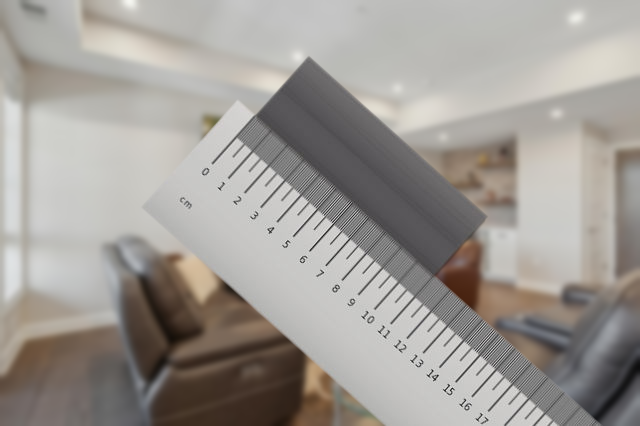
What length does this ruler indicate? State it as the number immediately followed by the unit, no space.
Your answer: 11cm
